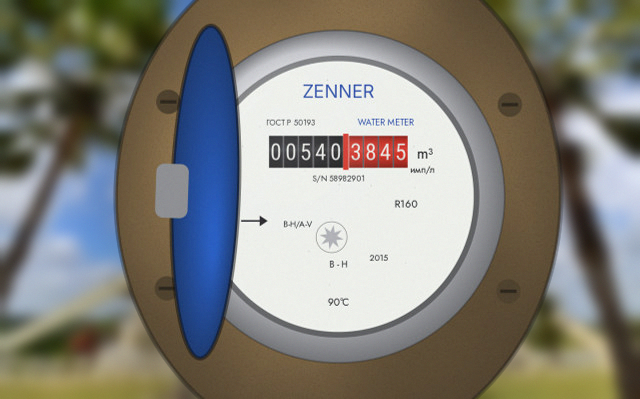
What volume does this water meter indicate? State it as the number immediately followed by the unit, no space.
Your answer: 540.3845m³
